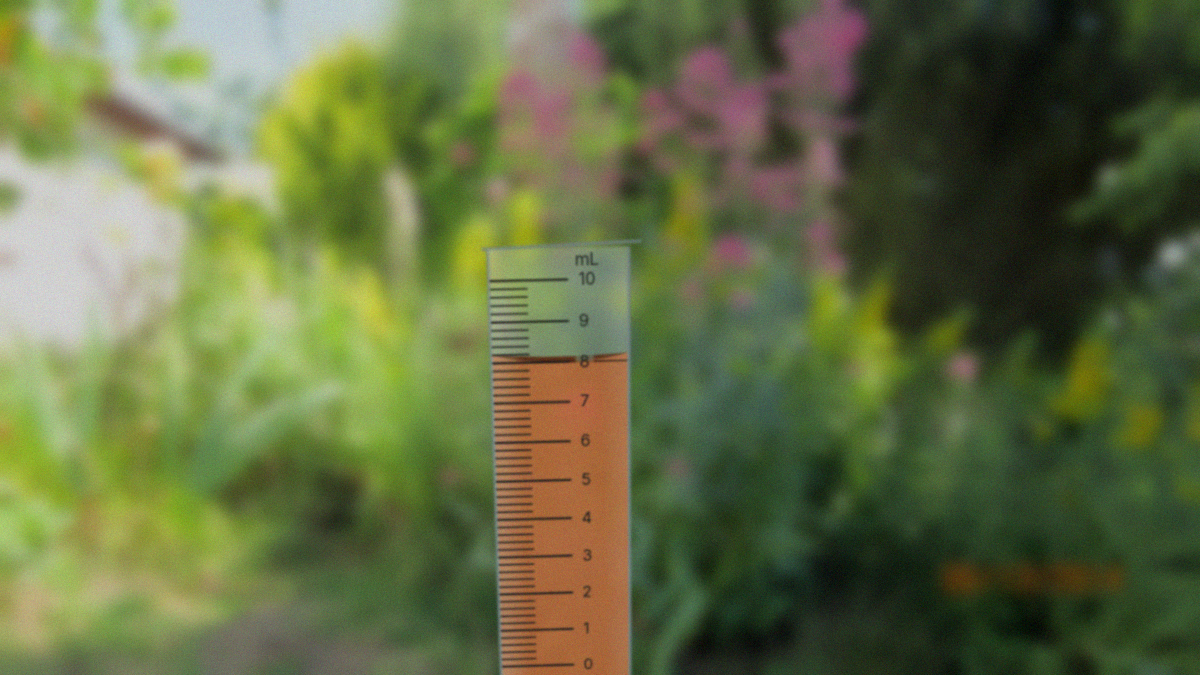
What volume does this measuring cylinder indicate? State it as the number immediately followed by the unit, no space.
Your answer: 8mL
